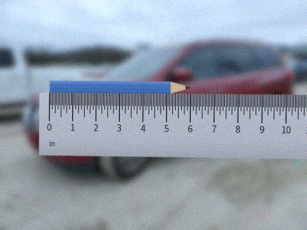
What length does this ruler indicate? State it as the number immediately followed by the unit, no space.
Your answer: 6in
